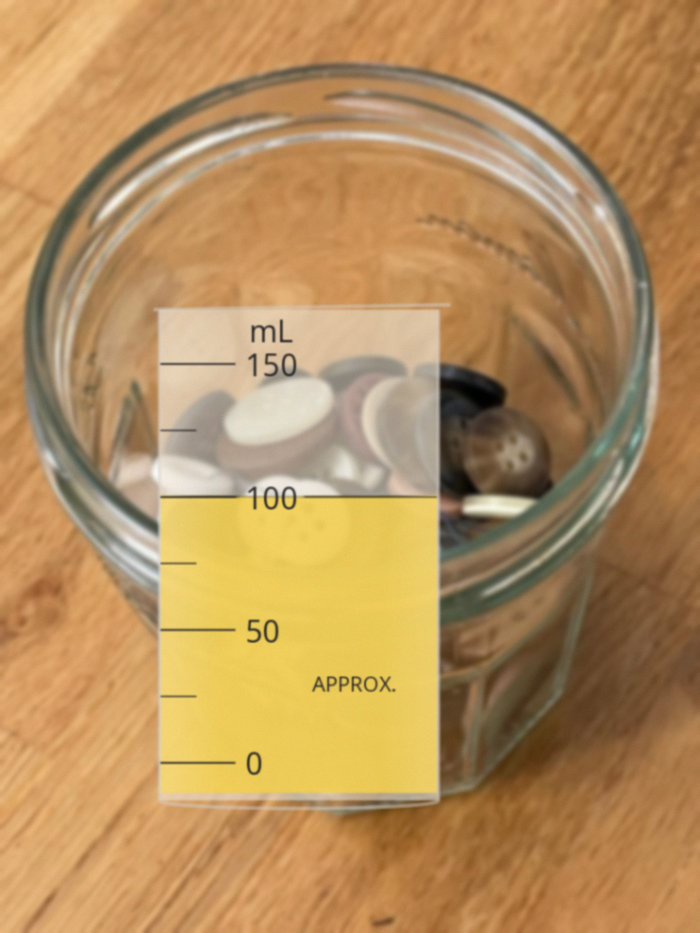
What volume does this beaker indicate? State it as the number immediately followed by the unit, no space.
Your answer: 100mL
